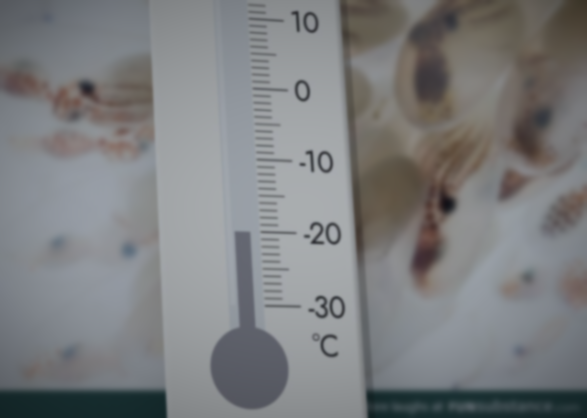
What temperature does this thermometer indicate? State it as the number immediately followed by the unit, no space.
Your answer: -20°C
